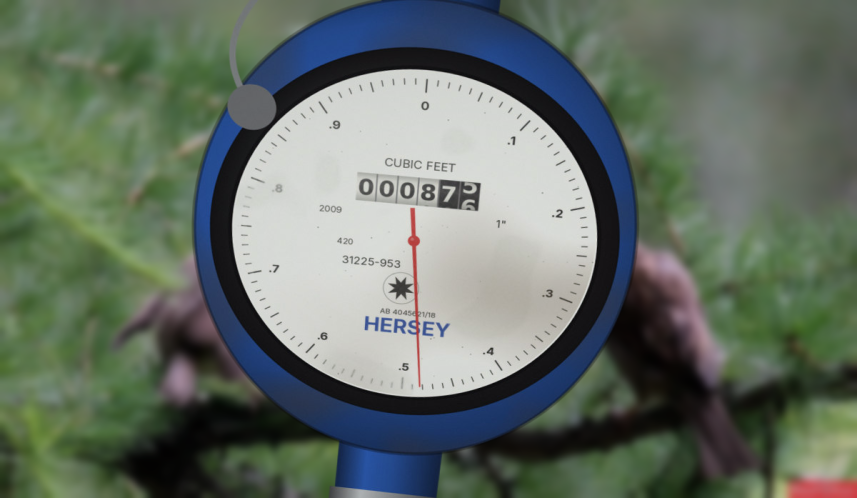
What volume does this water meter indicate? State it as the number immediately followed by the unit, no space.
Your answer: 875.48ft³
